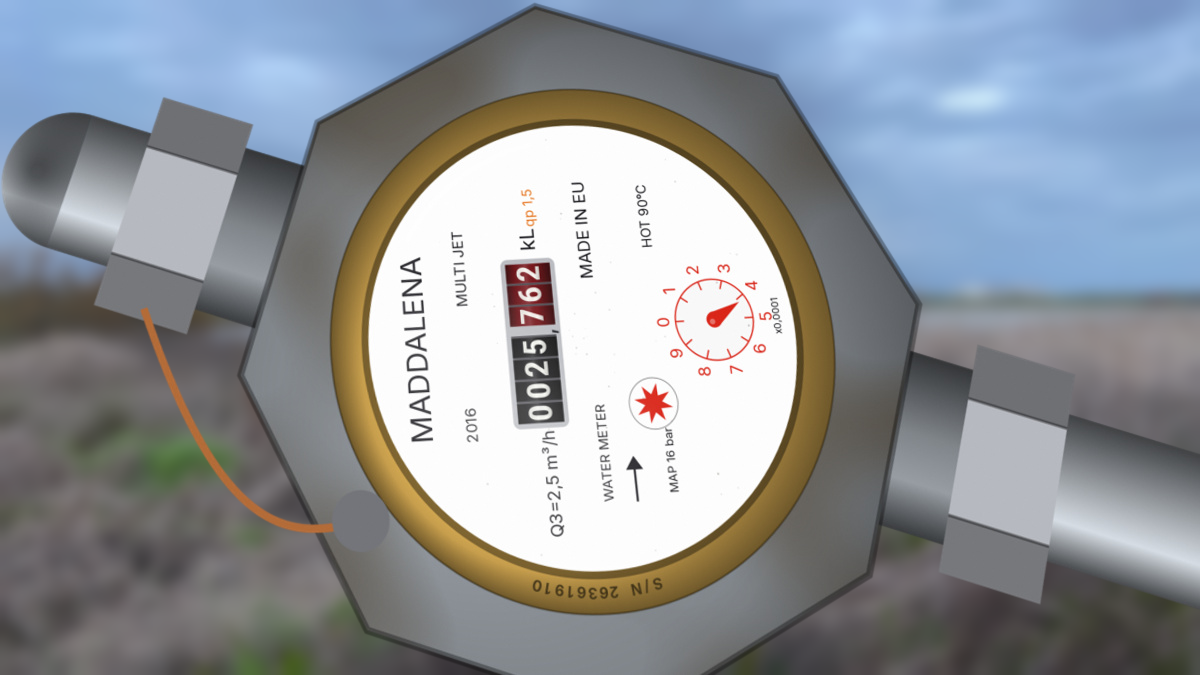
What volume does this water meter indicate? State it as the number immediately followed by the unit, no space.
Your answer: 25.7624kL
